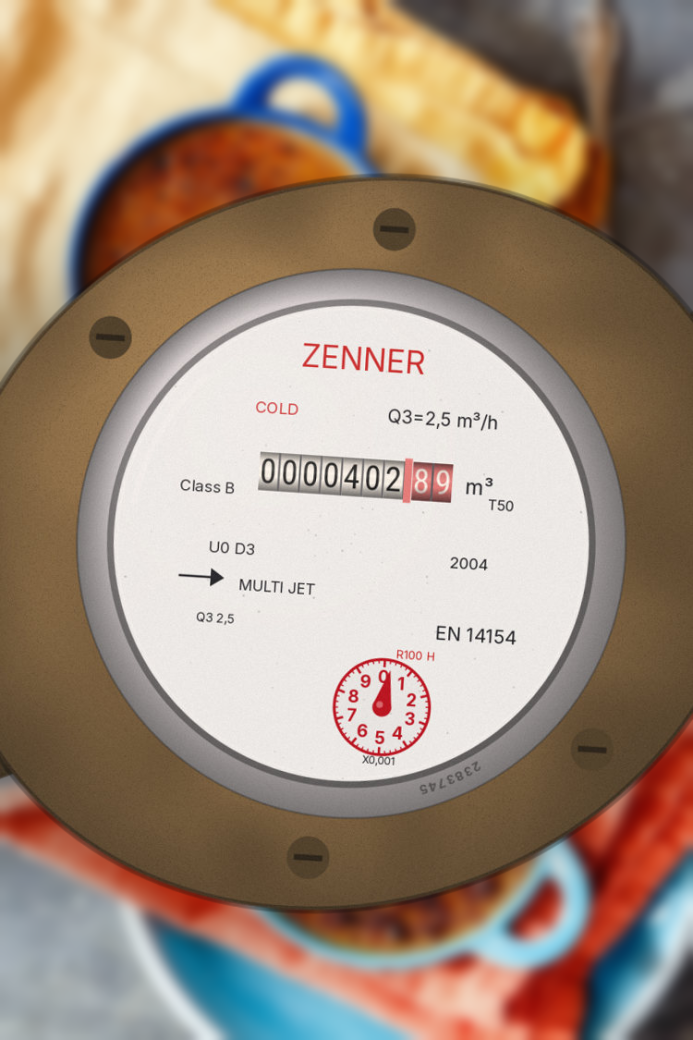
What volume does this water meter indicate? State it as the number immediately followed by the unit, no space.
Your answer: 402.890m³
